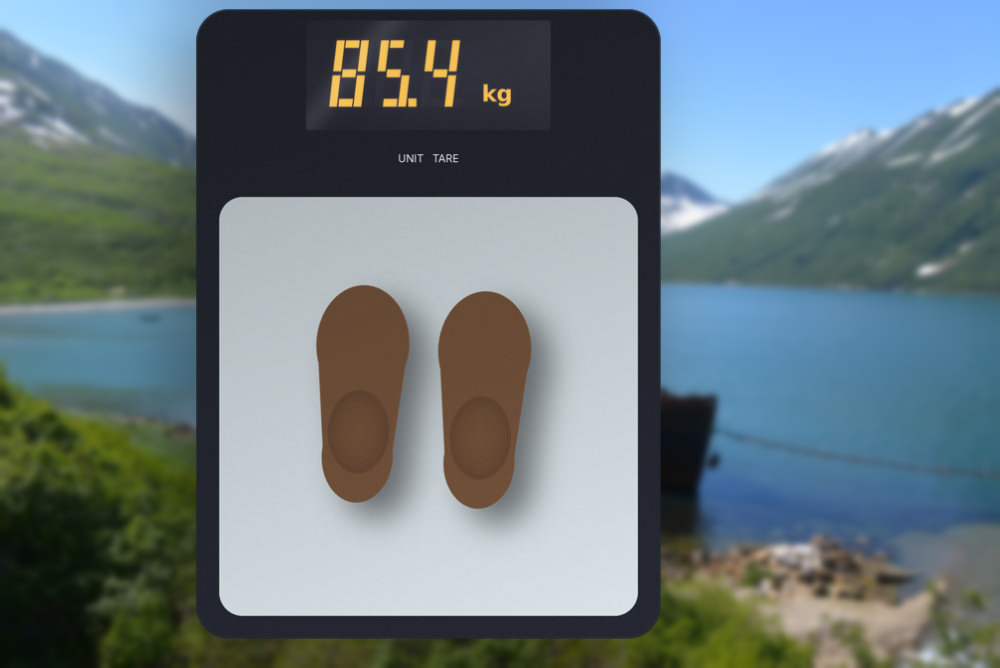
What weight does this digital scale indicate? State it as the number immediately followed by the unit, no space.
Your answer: 85.4kg
